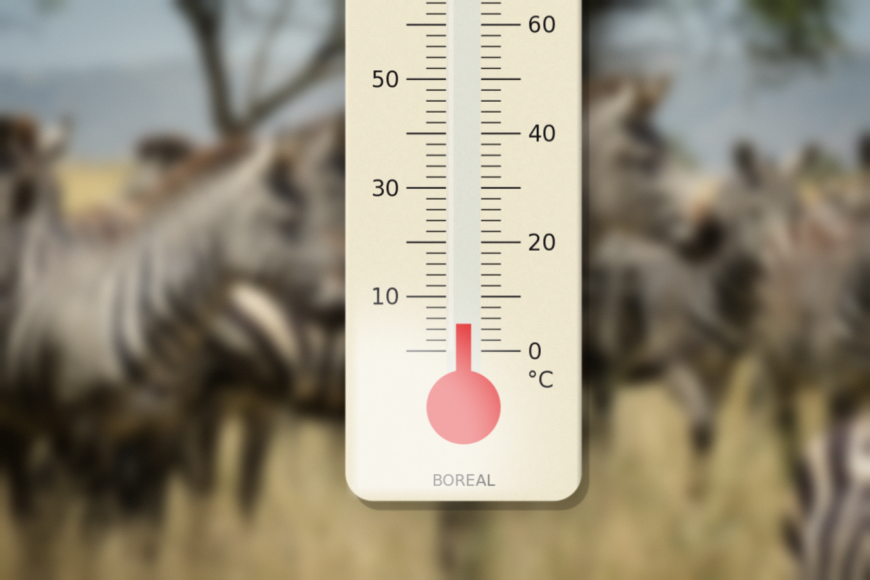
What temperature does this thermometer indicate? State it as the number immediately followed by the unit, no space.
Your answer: 5°C
